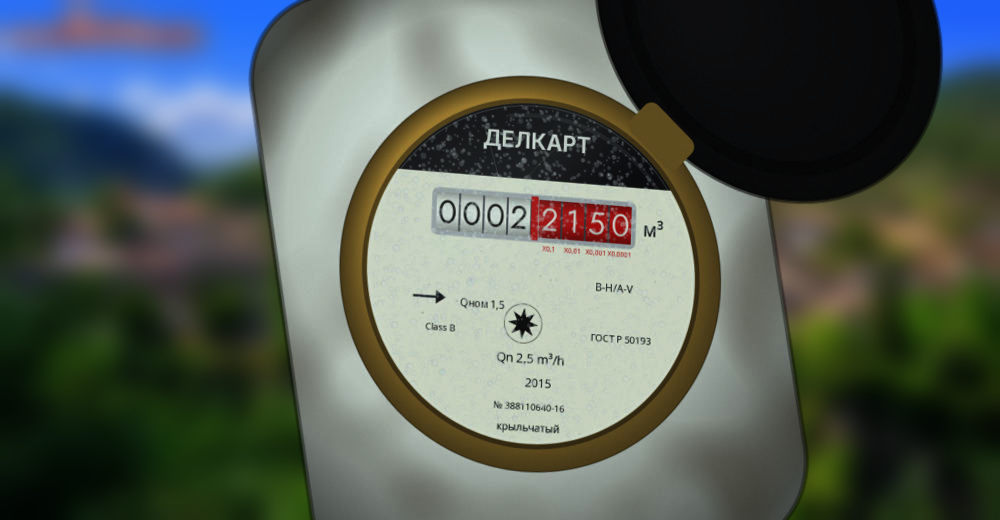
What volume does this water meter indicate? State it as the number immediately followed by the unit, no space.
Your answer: 2.2150m³
